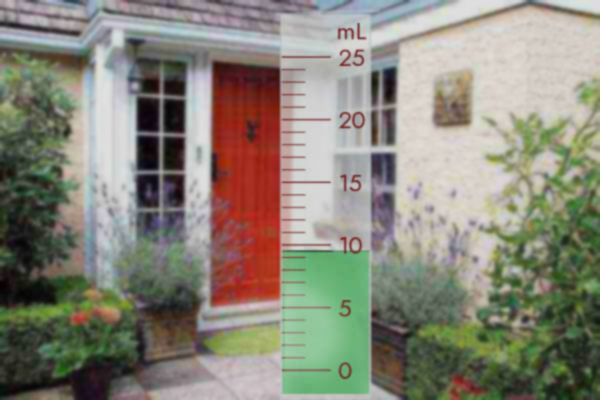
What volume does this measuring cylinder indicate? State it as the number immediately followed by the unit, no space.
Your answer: 9.5mL
